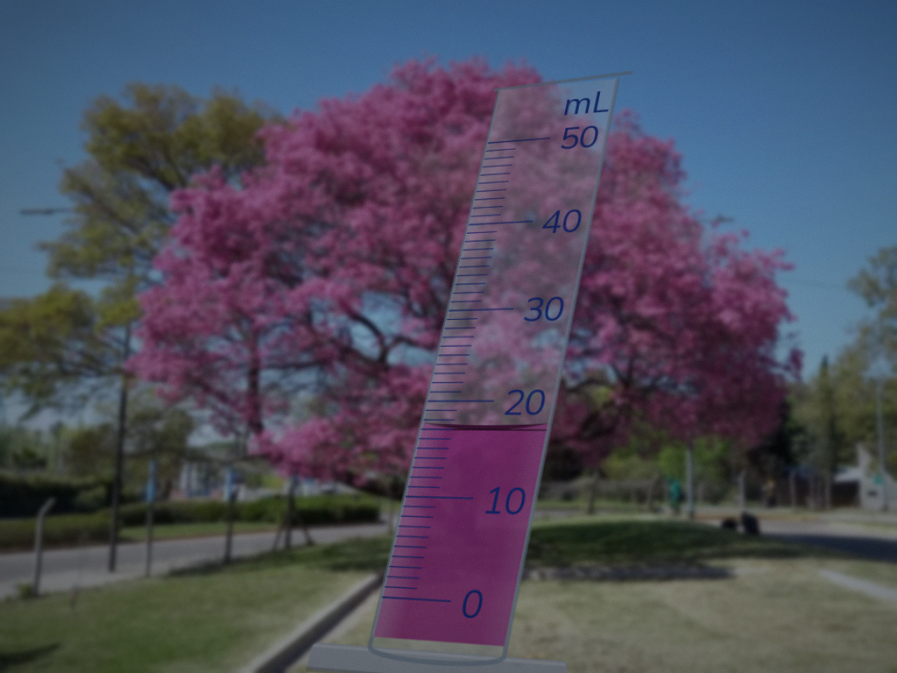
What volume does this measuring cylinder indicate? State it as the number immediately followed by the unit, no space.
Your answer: 17mL
